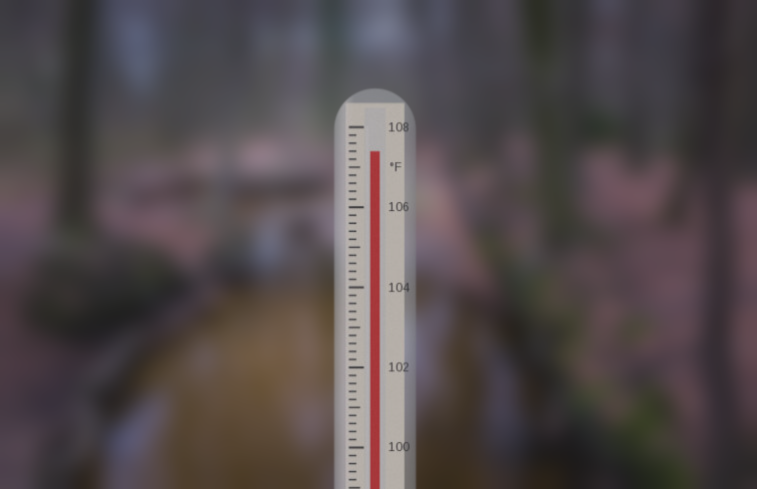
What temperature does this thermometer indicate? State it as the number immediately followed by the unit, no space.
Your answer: 107.4°F
